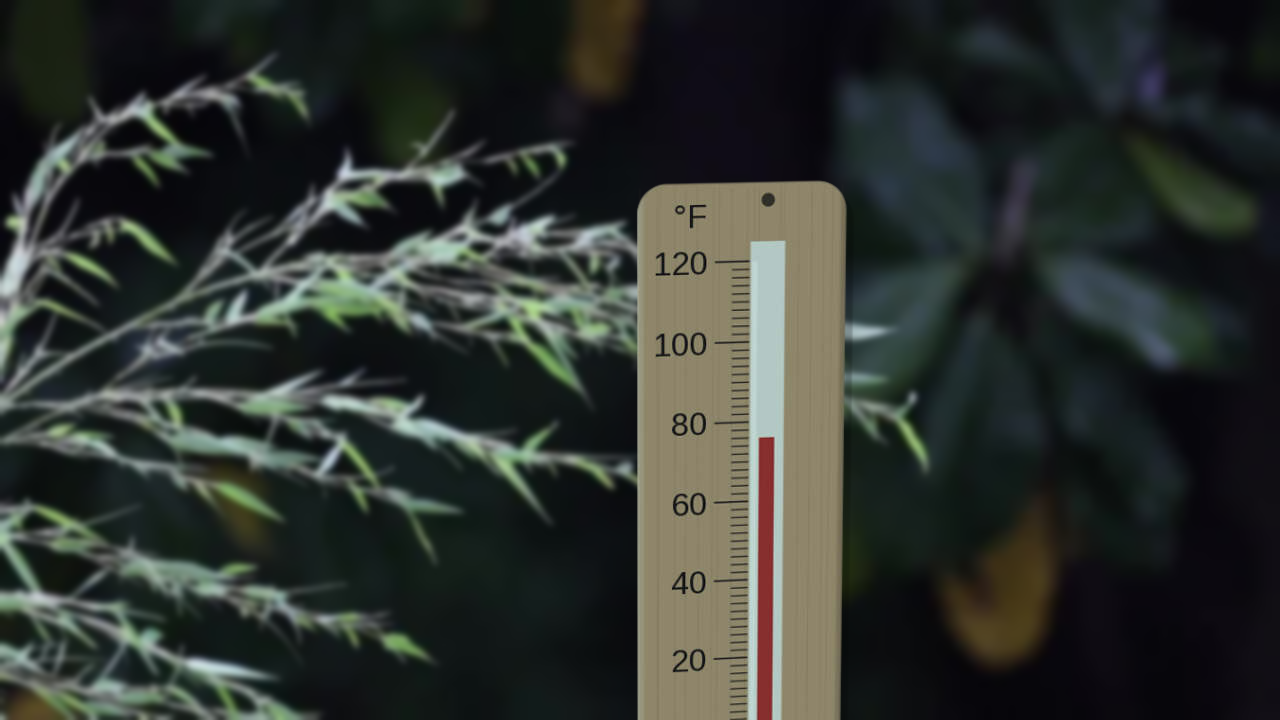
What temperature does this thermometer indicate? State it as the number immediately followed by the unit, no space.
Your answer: 76°F
